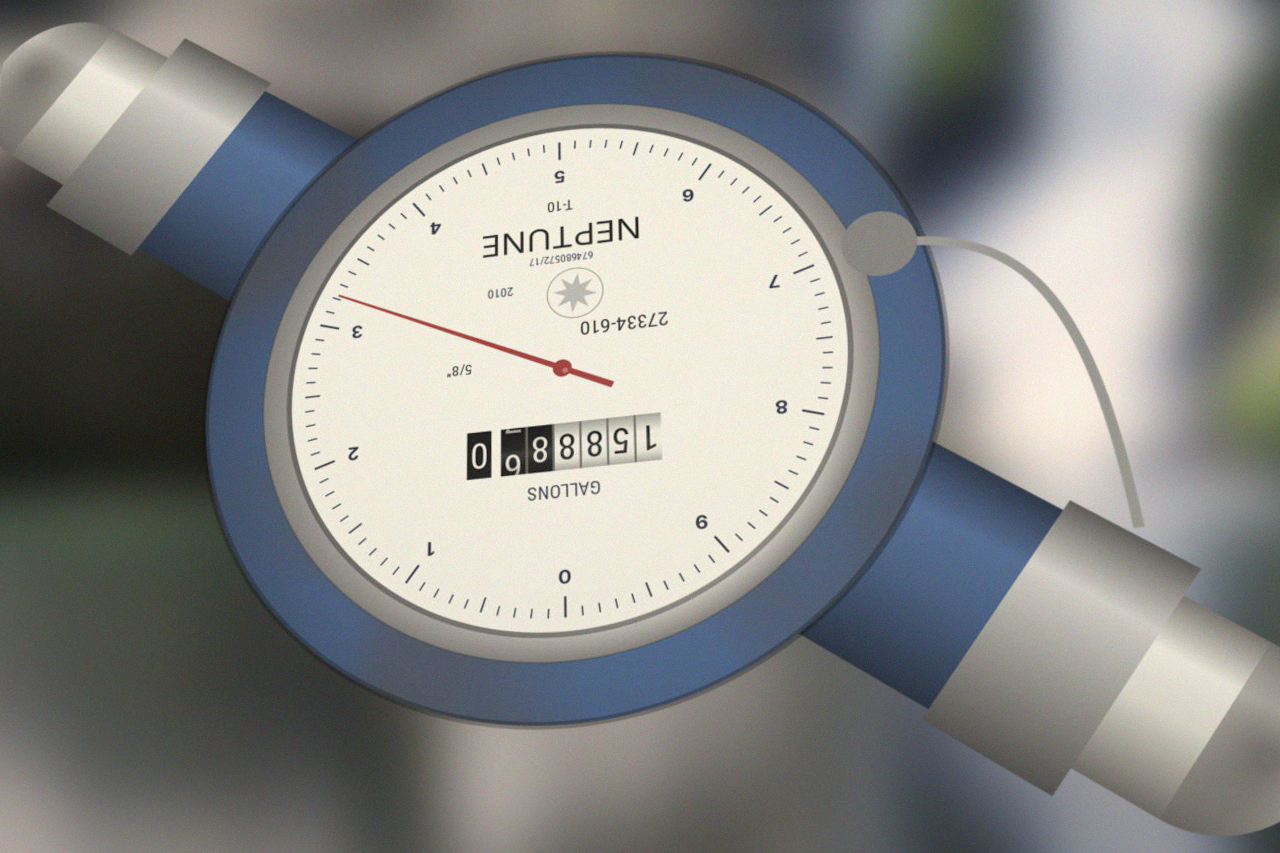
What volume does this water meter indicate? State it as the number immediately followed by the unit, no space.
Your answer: 1588863.2gal
